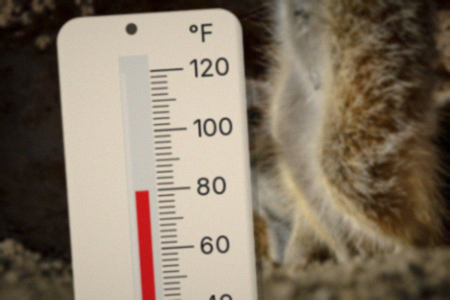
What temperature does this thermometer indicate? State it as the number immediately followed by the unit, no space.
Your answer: 80°F
